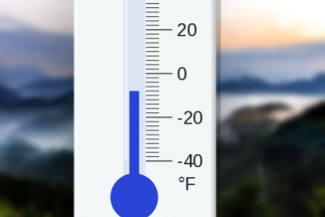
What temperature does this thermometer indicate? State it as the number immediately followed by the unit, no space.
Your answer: -8°F
